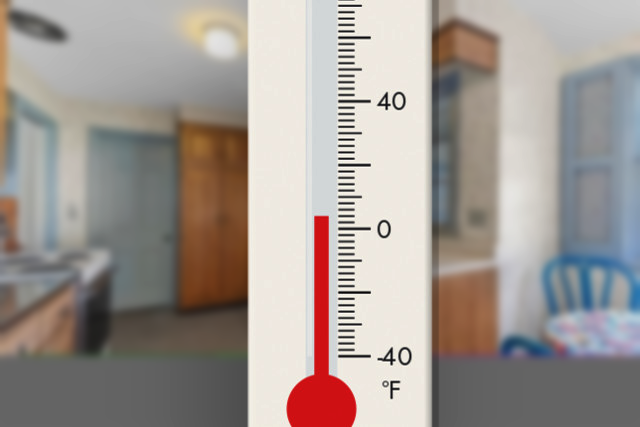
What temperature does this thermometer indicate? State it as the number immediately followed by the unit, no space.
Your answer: 4°F
